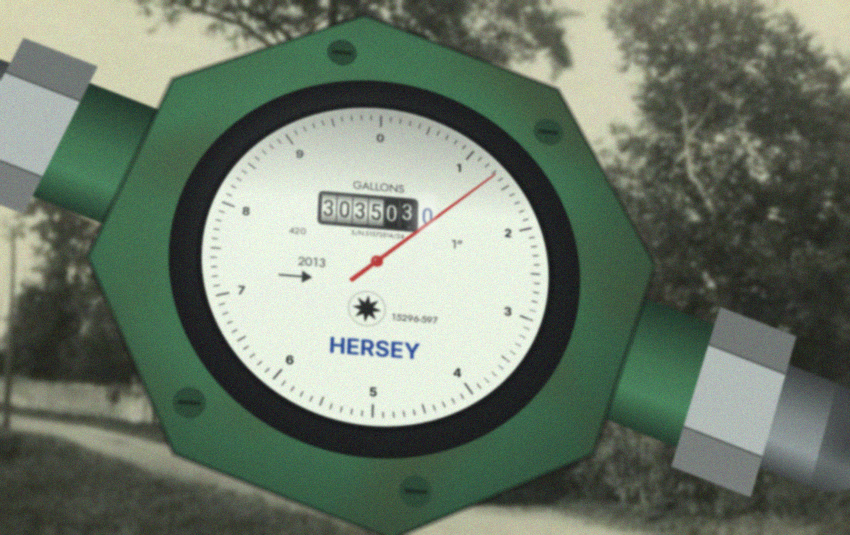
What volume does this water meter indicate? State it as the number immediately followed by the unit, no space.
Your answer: 3035031.3gal
